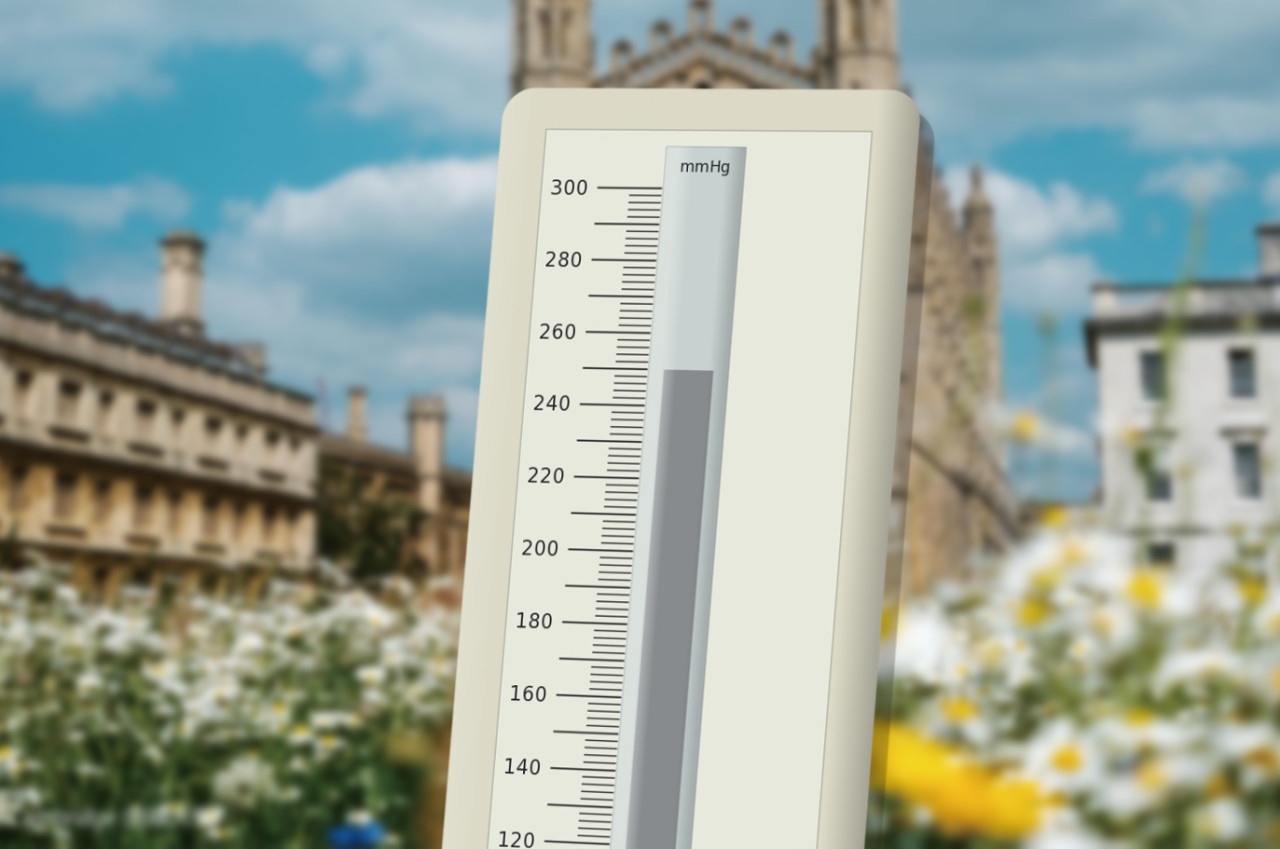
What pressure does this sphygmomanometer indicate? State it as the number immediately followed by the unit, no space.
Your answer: 250mmHg
